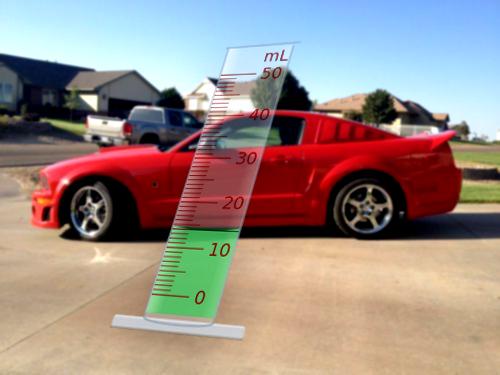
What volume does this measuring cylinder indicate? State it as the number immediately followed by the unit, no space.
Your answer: 14mL
